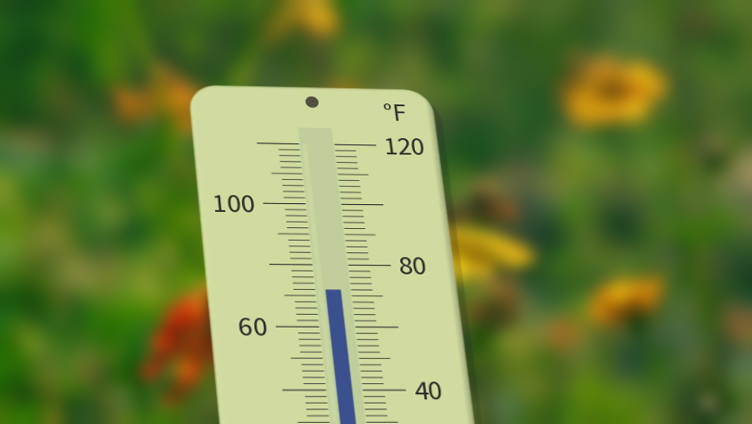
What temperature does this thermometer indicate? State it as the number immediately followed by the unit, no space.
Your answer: 72°F
